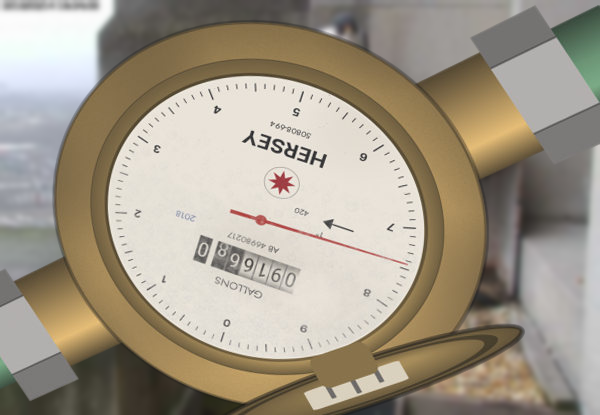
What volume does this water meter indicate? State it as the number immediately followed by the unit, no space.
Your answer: 916677.4gal
